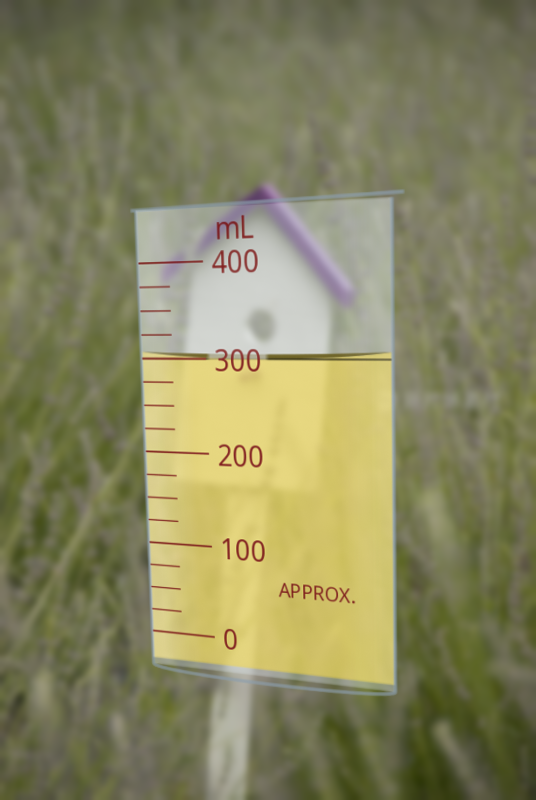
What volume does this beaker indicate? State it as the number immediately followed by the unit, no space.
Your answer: 300mL
